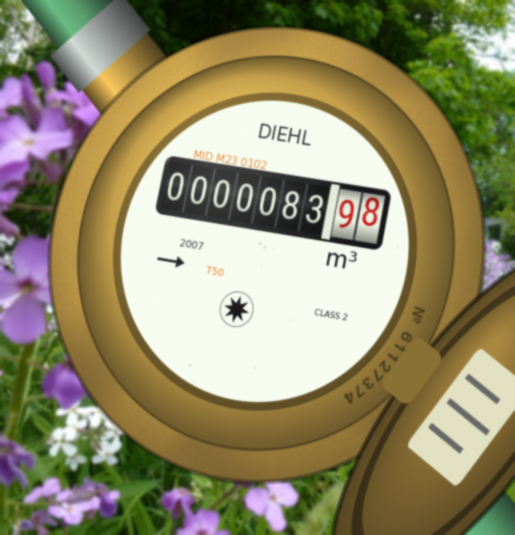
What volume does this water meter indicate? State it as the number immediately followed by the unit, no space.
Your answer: 83.98m³
